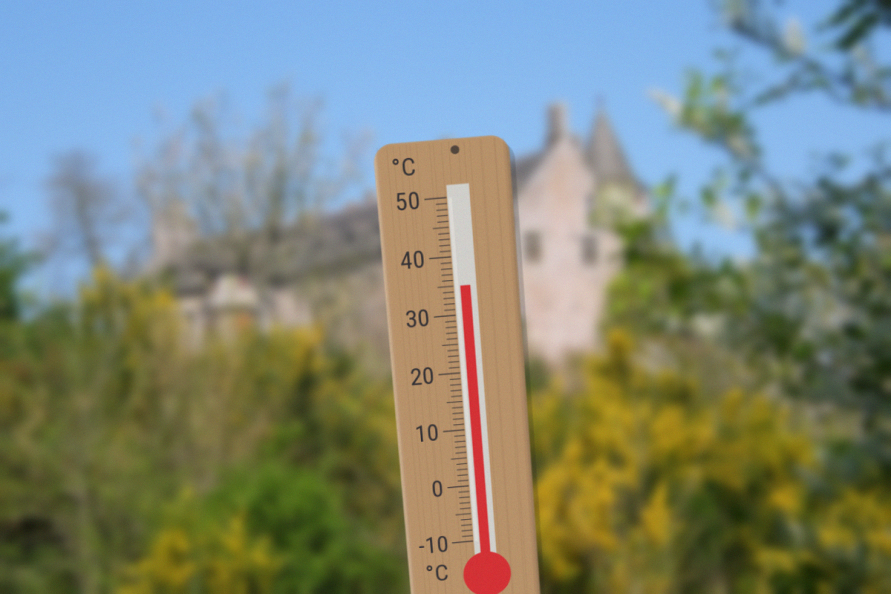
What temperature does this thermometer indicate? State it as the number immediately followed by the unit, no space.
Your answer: 35°C
